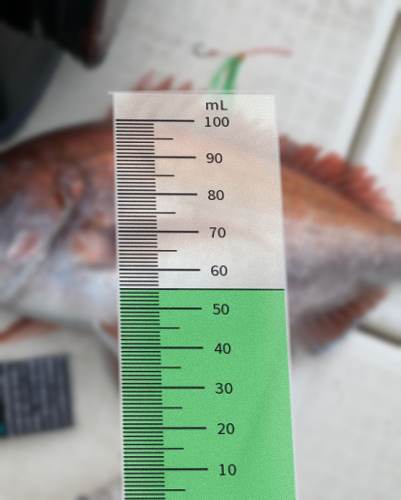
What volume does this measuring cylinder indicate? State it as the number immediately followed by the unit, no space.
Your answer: 55mL
